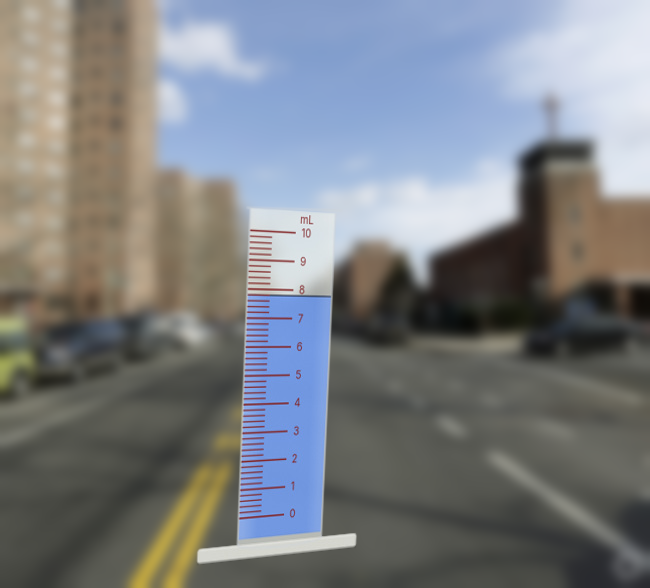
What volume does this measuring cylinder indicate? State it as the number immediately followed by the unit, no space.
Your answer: 7.8mL
